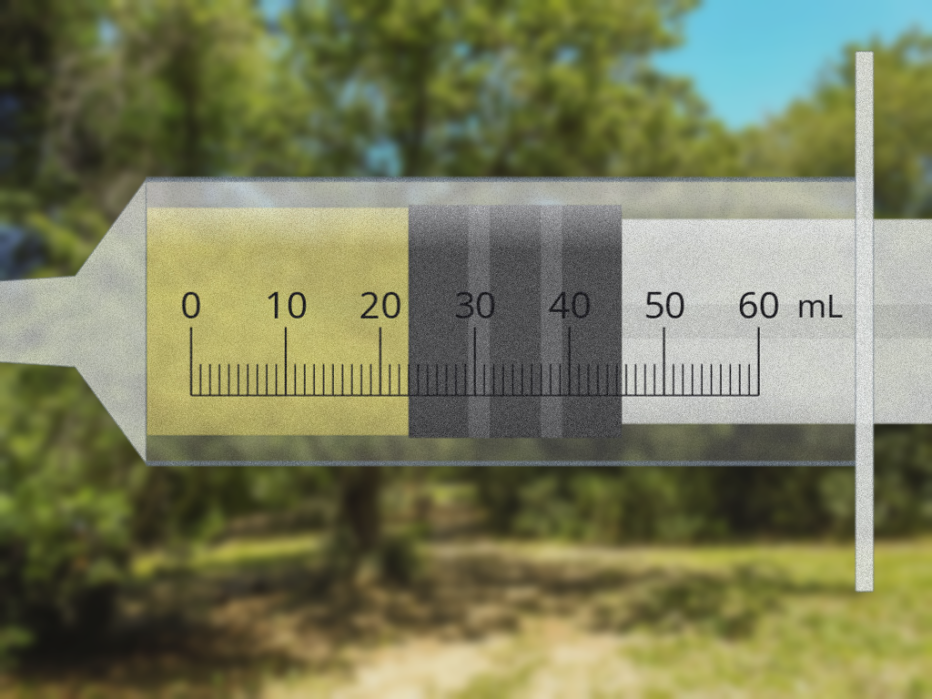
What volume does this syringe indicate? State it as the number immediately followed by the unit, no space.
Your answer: 23mL
